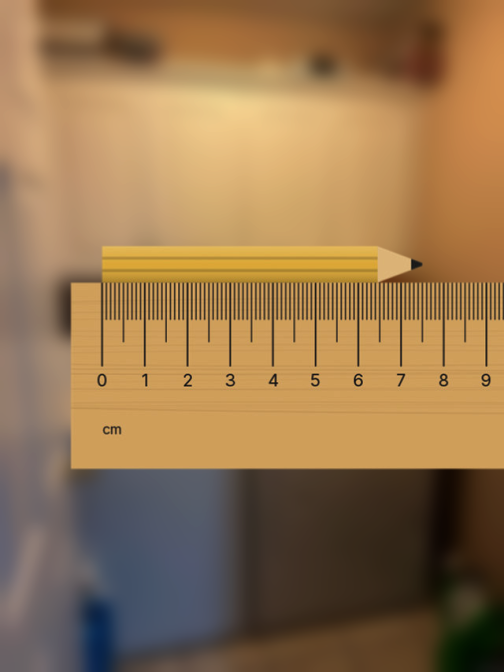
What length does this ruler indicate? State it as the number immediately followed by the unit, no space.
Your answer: 7.5cm
